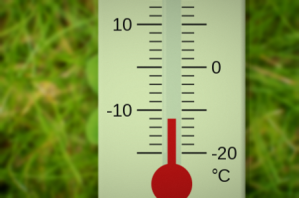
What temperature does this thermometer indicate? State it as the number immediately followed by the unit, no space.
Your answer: -12°C
